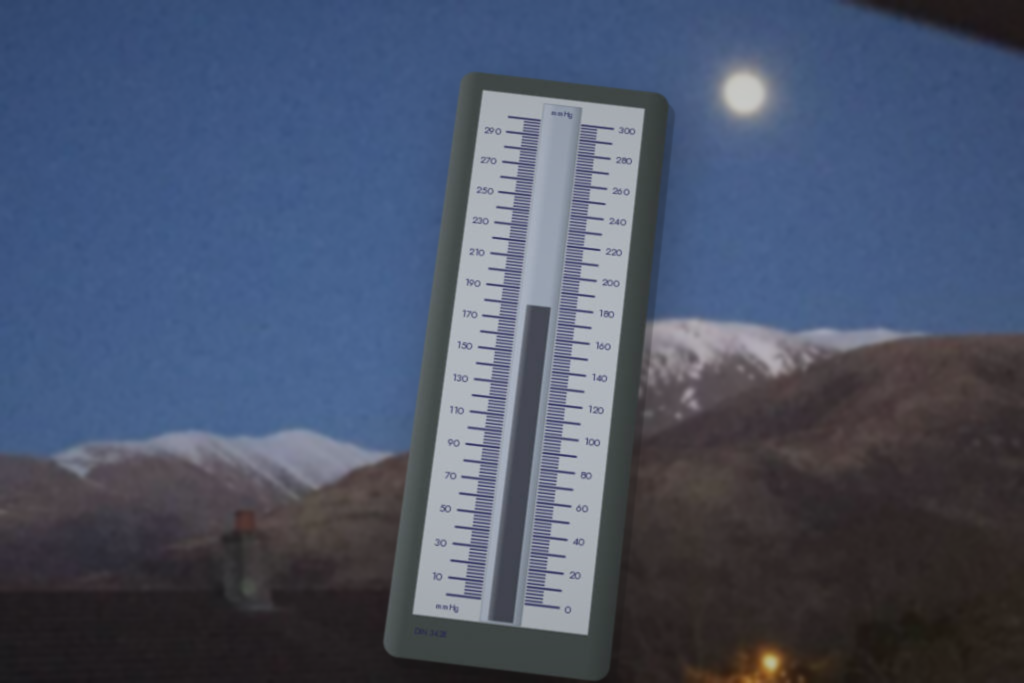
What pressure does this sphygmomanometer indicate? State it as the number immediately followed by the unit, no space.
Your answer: 180mmHg
